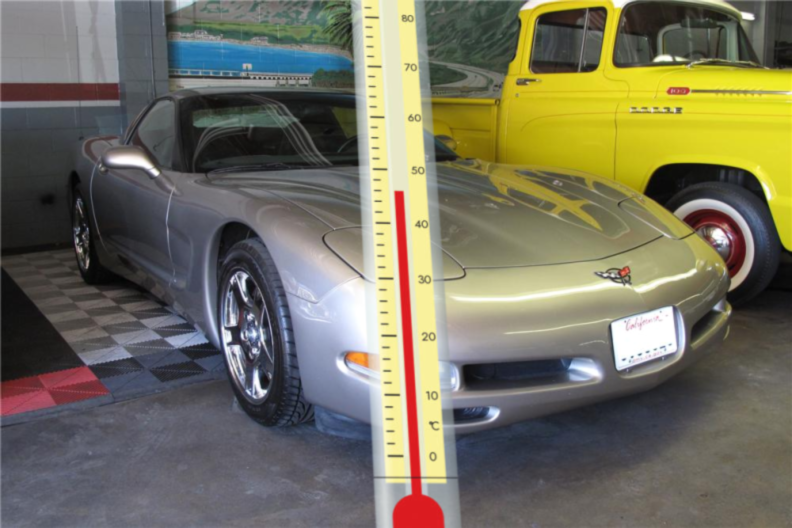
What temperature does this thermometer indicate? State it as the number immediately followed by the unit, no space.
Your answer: 46°C
